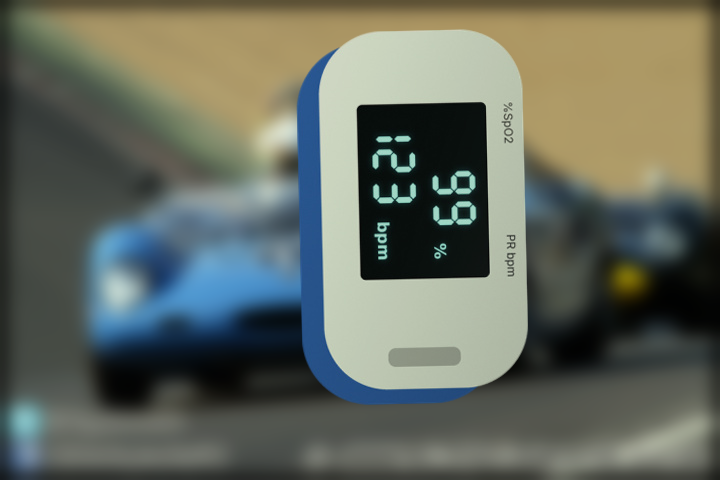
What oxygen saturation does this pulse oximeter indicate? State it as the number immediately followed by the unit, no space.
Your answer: 99%
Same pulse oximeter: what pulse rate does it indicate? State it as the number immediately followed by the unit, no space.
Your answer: 123bpm
